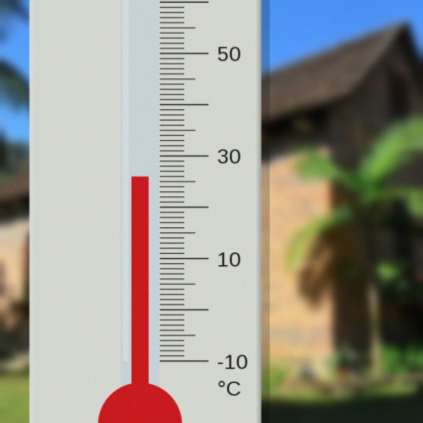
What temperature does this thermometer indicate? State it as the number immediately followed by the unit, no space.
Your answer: 26°C
